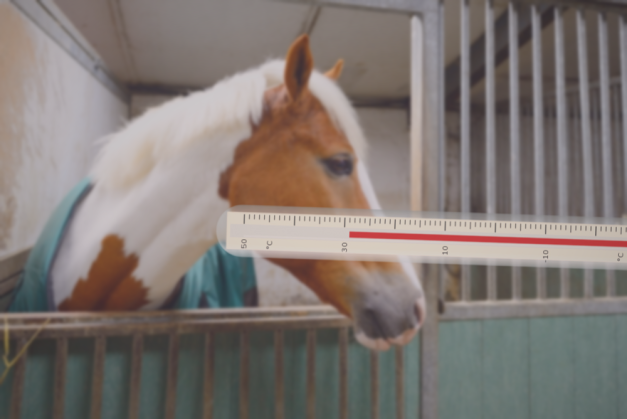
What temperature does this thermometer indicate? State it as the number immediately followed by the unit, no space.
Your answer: 29°C
